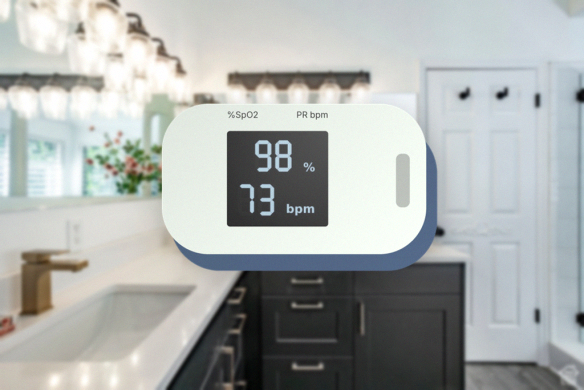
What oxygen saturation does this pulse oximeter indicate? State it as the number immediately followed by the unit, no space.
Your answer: 98%
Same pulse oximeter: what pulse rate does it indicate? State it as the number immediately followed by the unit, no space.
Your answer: 73bpm
